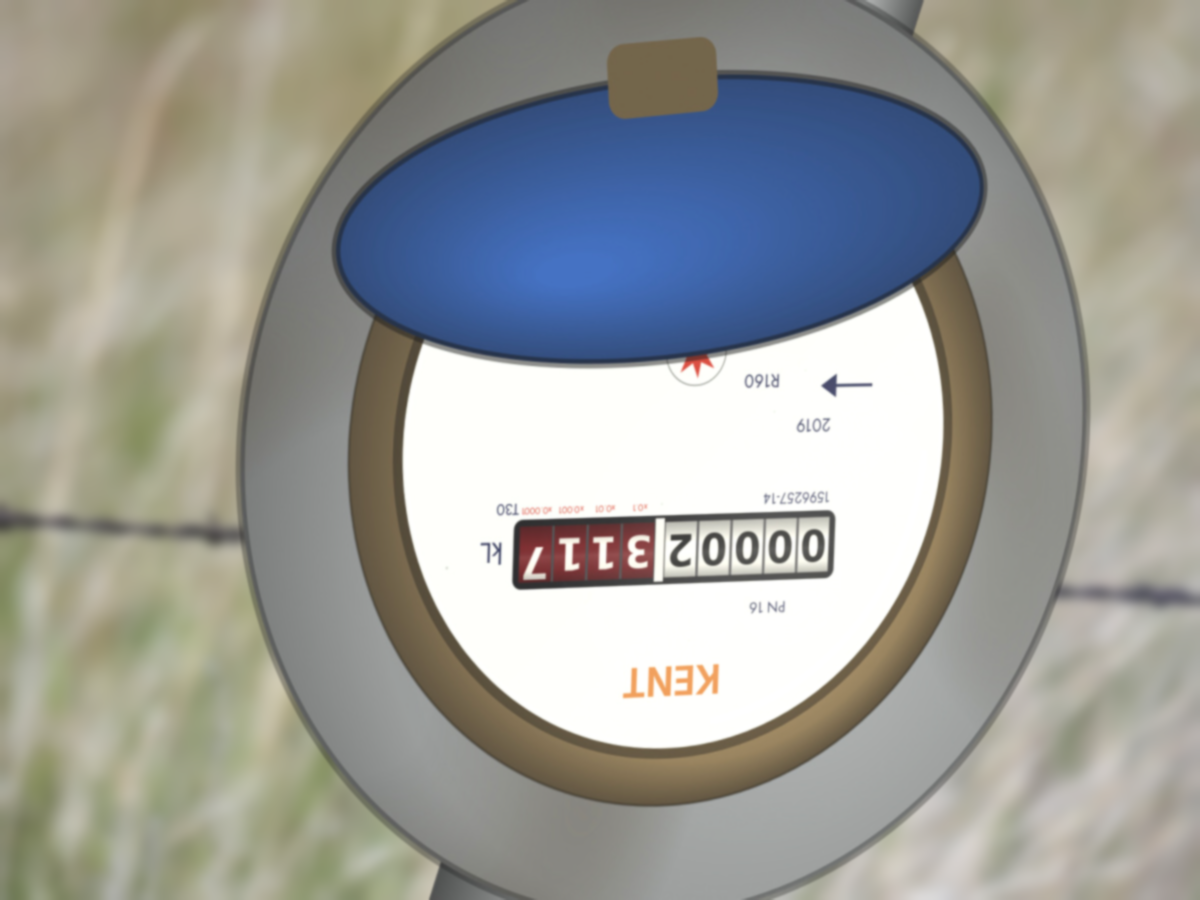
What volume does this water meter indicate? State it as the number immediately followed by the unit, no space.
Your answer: 2.3117kL
